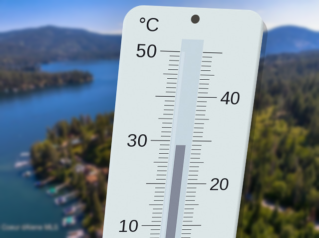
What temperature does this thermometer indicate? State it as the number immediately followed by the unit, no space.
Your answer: 29°C
